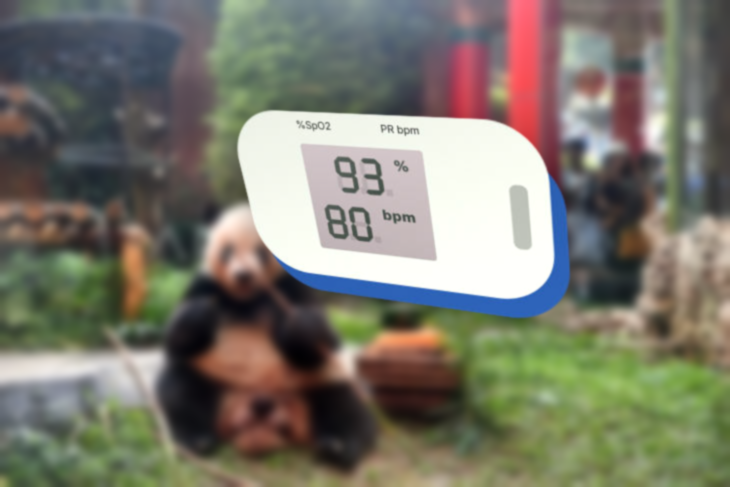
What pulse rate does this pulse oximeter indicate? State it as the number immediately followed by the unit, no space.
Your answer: 80bpm
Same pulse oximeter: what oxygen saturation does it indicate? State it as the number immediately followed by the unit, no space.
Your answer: 93%
